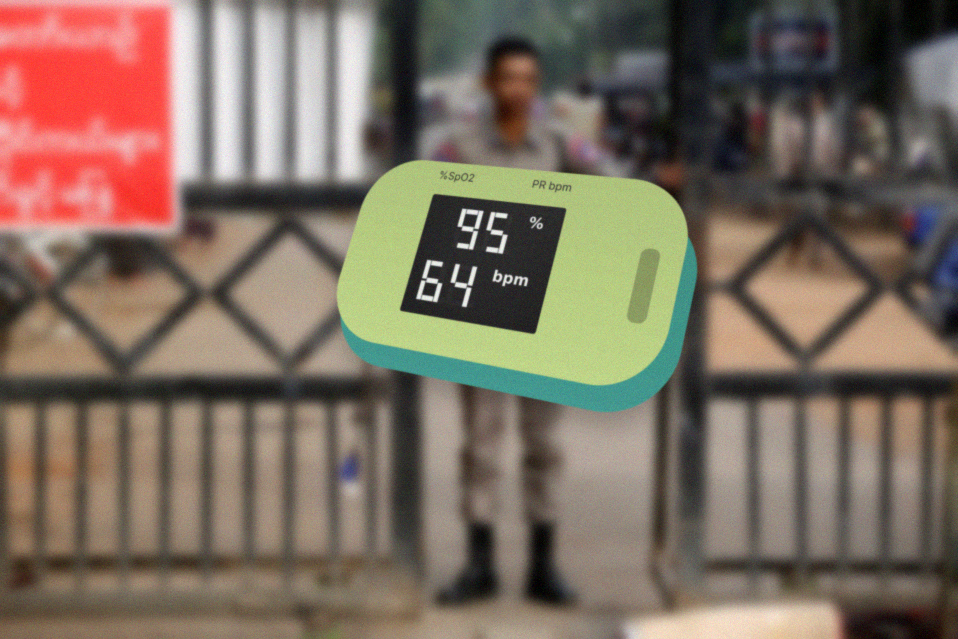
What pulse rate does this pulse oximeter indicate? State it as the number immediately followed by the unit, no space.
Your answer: 64bpm
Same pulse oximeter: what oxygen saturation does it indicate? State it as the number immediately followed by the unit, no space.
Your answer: 95%
